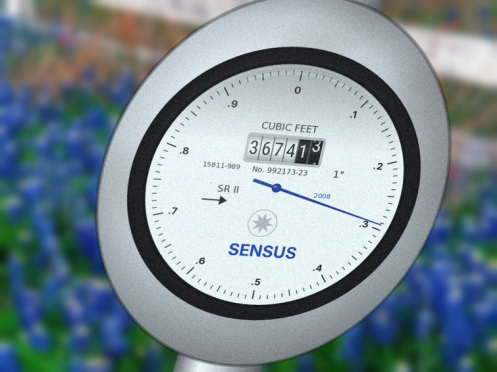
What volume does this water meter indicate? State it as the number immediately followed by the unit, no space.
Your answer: 367413.29ft³
